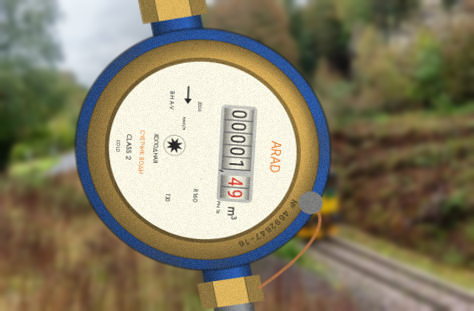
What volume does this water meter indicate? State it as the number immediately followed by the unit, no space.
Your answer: 1.49m³
